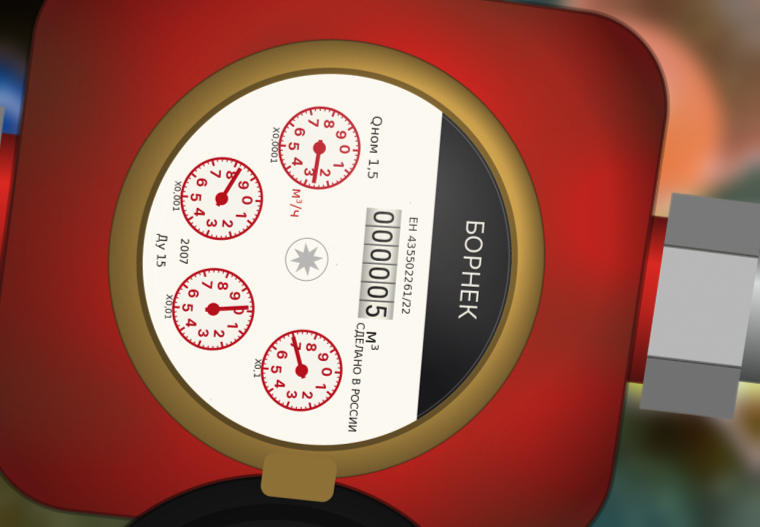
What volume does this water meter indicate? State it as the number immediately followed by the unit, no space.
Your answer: 5.6982m³
